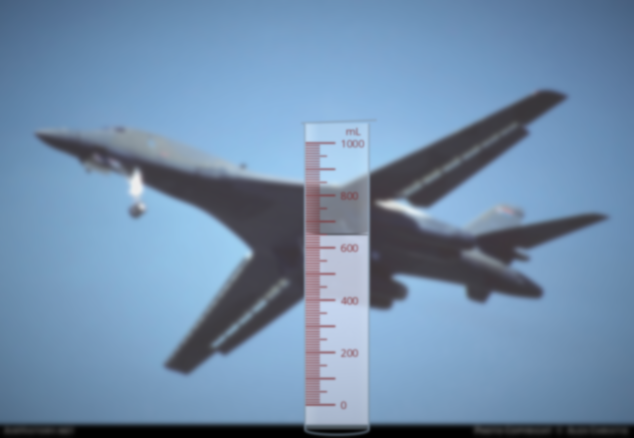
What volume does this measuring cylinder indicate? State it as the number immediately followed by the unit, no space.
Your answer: 650mL
